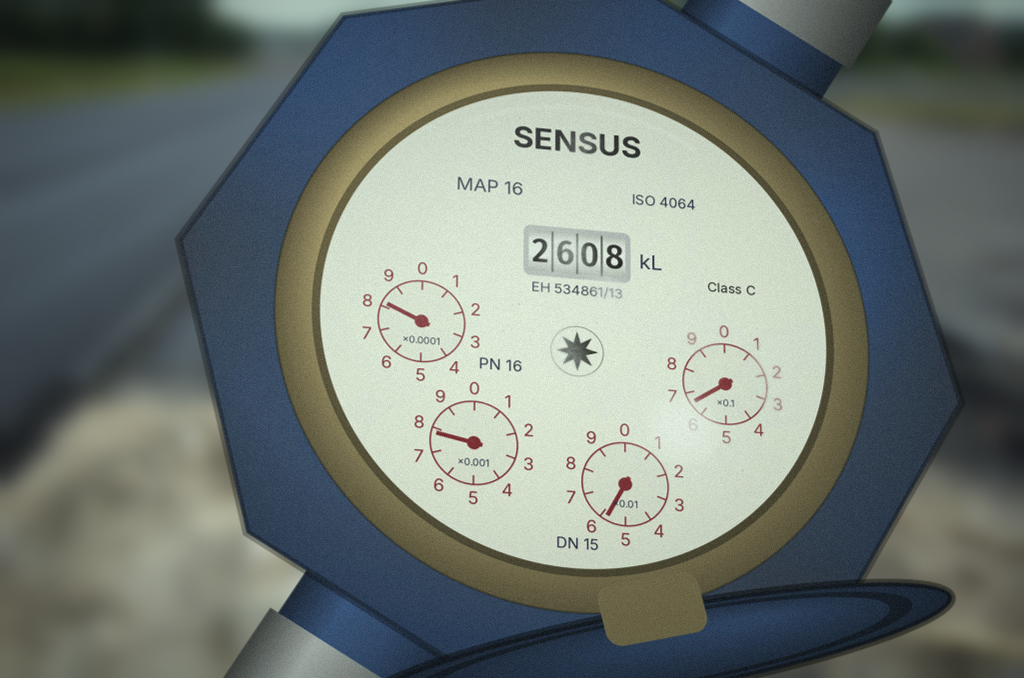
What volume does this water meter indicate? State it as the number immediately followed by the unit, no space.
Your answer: 2608.6578kL
